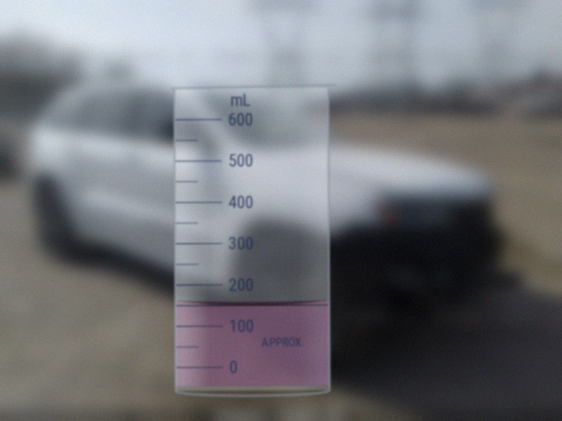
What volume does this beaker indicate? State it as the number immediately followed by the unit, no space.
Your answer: 150mL
